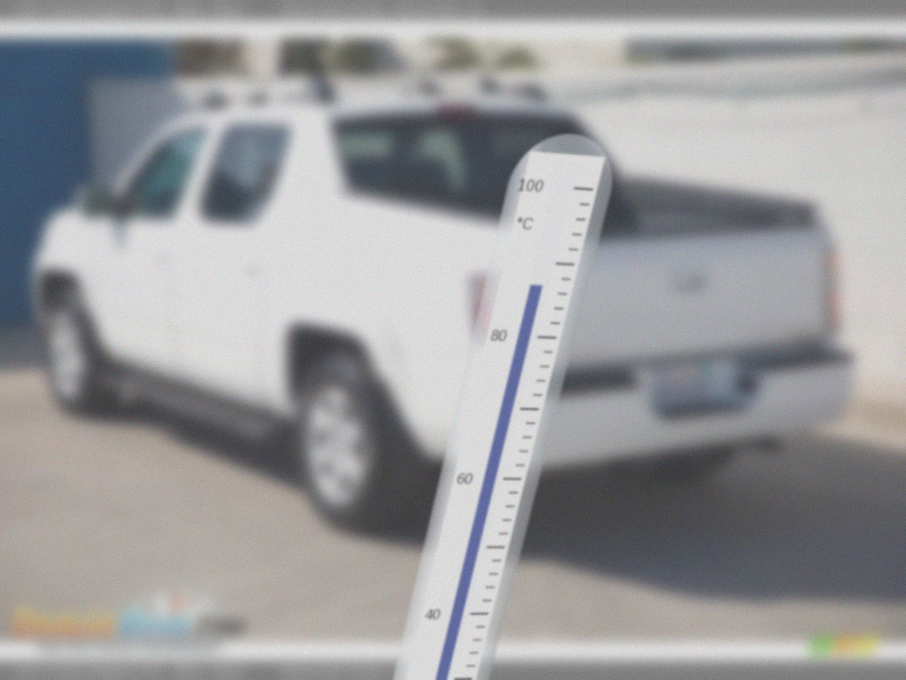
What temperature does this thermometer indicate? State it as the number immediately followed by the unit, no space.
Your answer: 87°C
